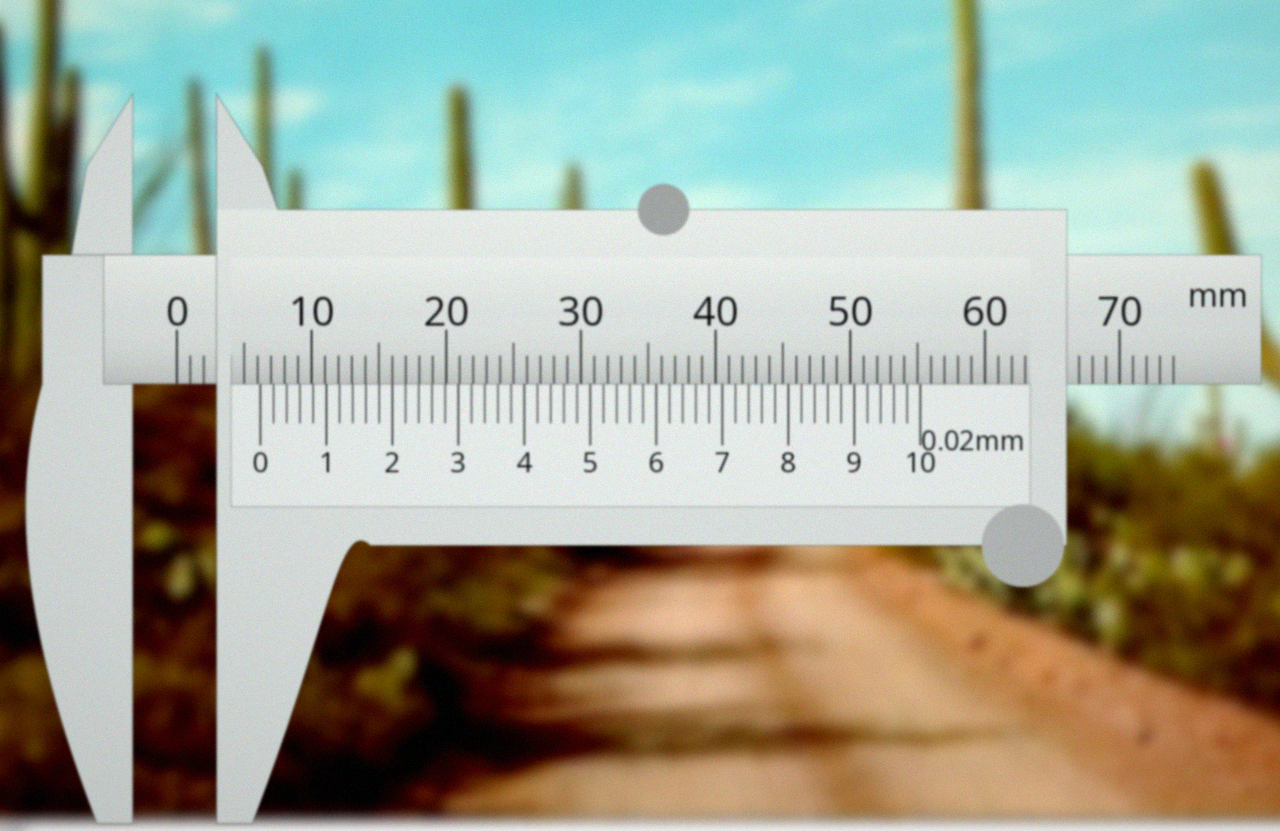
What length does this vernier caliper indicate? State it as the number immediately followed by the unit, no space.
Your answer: 6.2mm
